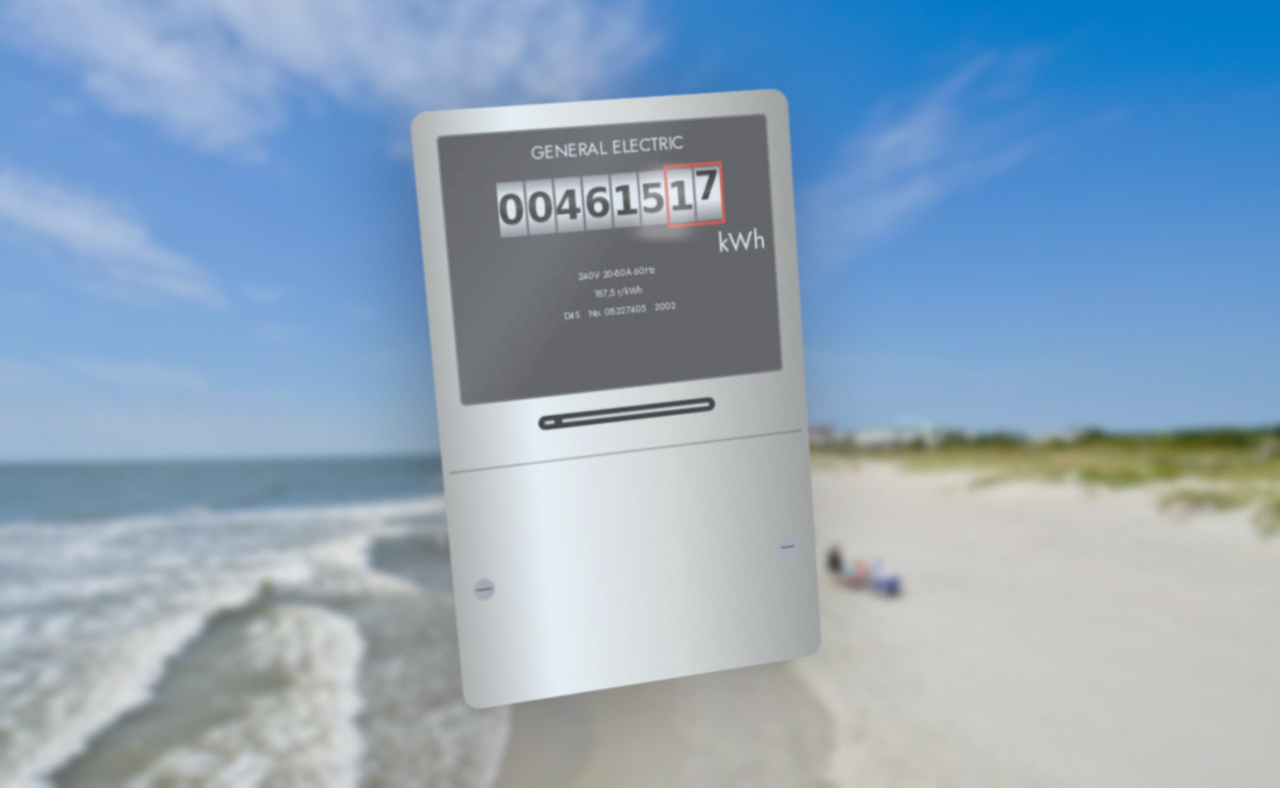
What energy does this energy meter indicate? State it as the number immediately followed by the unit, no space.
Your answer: 4615.17kWh
